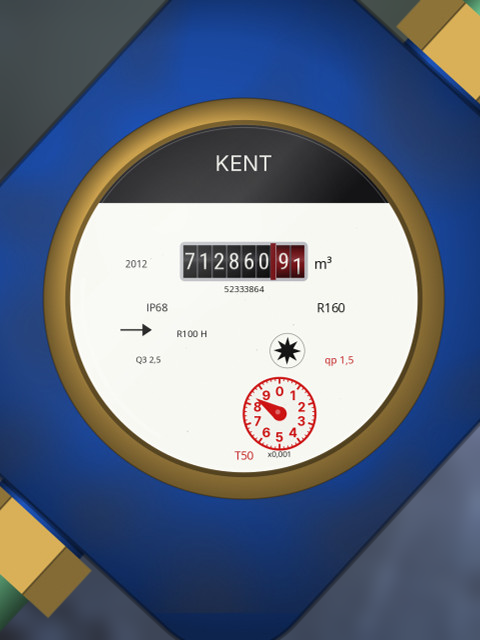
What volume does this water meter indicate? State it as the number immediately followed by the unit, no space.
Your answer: 712860.908m³
